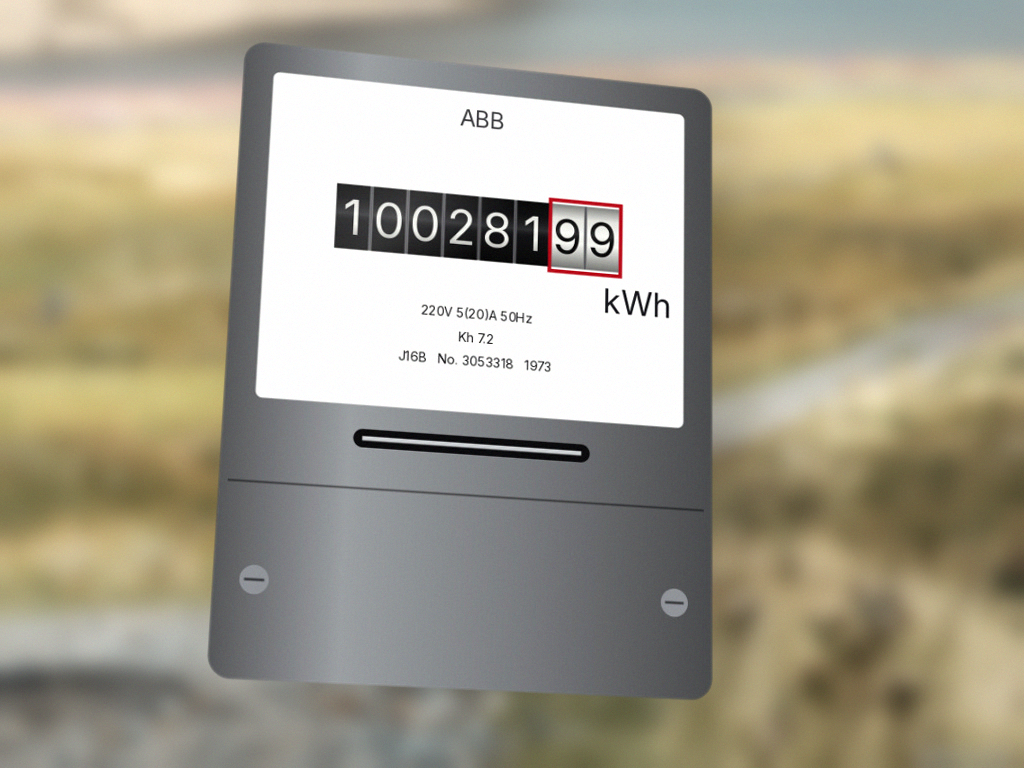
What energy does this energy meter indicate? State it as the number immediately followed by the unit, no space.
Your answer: 100281.99kWh
